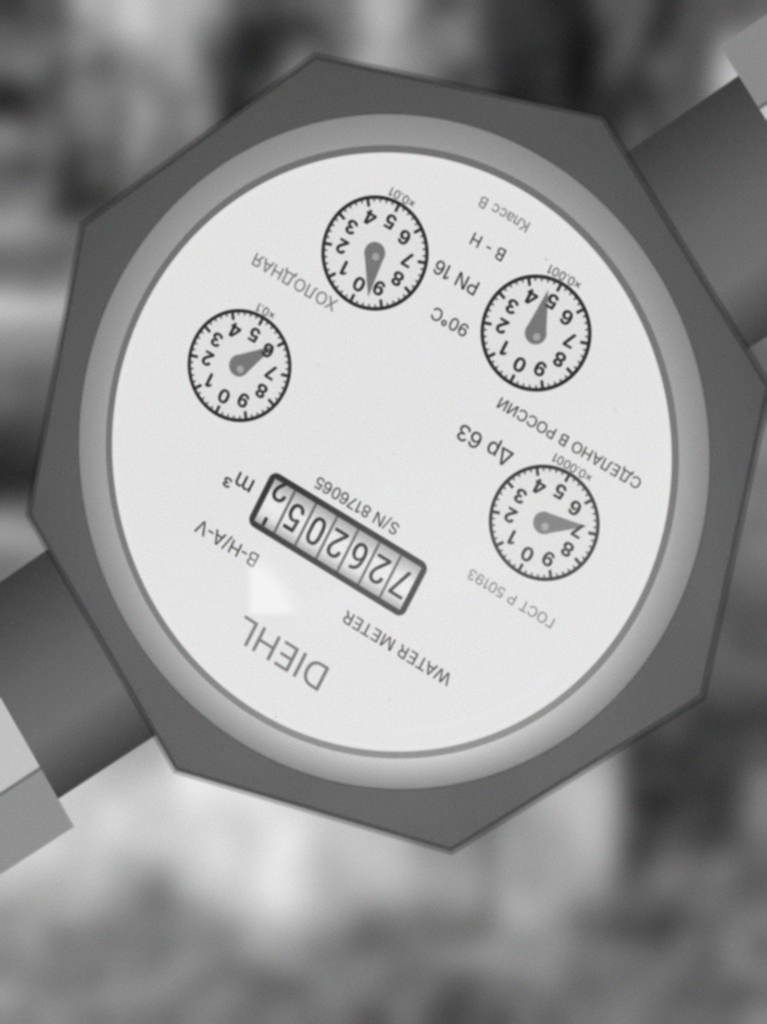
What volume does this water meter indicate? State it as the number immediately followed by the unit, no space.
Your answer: 7262051.5946m³
